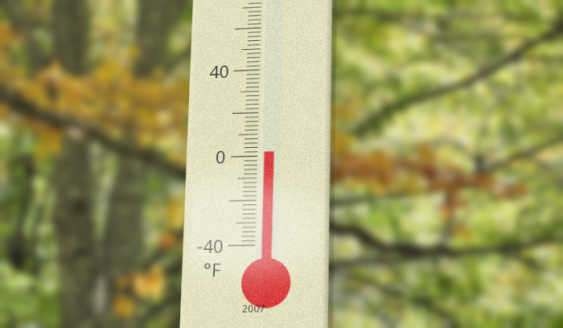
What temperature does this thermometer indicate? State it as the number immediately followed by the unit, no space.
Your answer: 2°F
